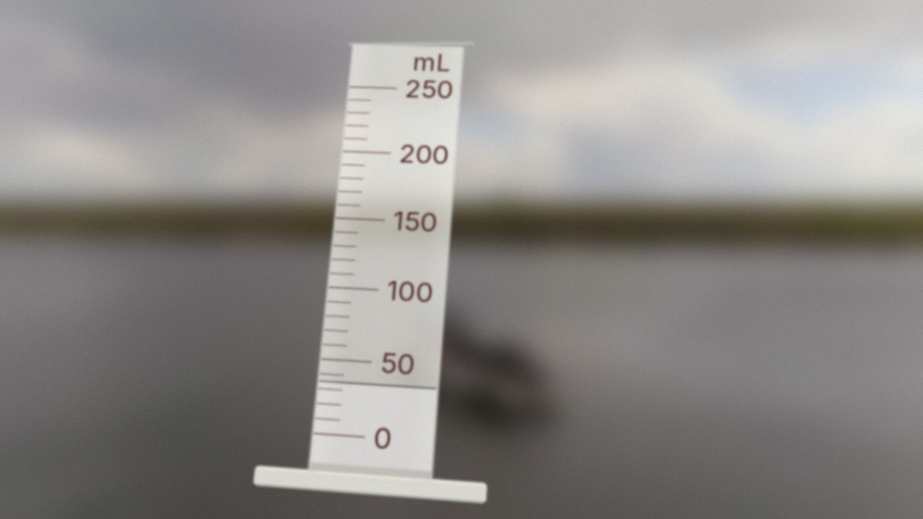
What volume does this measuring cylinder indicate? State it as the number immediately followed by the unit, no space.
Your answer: 35mL
